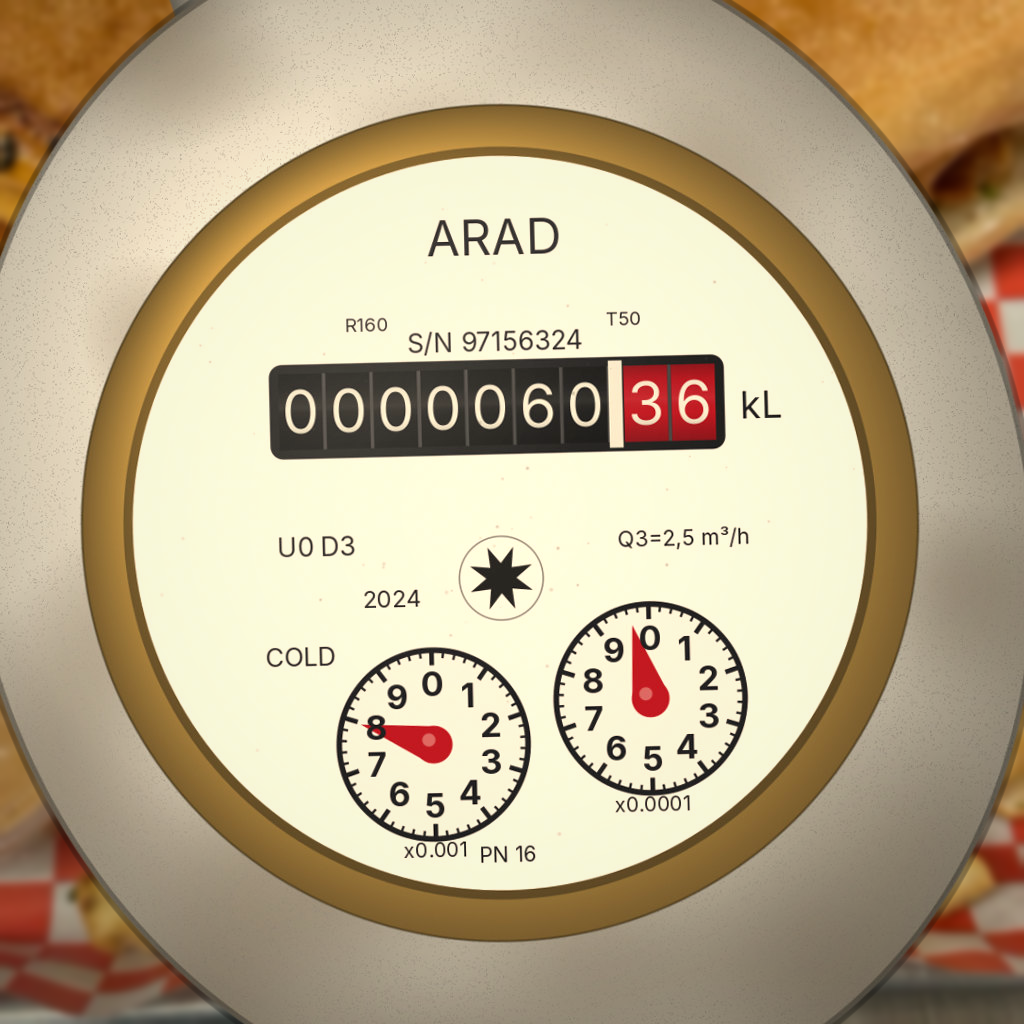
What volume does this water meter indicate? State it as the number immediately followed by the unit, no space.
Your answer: 60.3679kL
